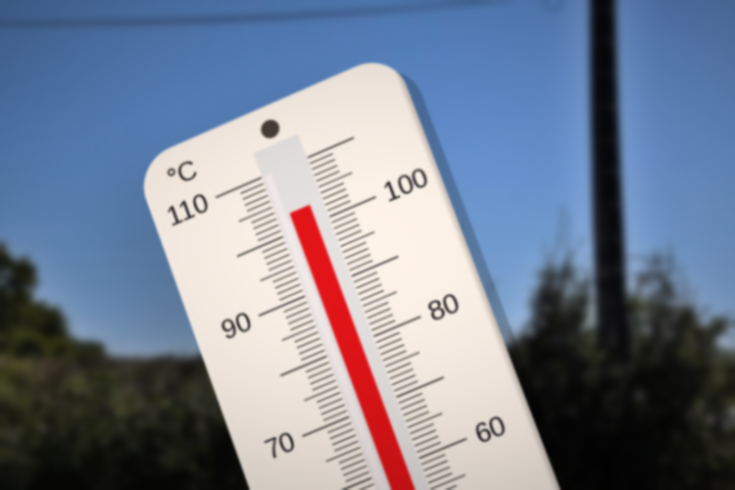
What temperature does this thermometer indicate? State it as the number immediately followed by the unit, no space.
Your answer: 103°C
